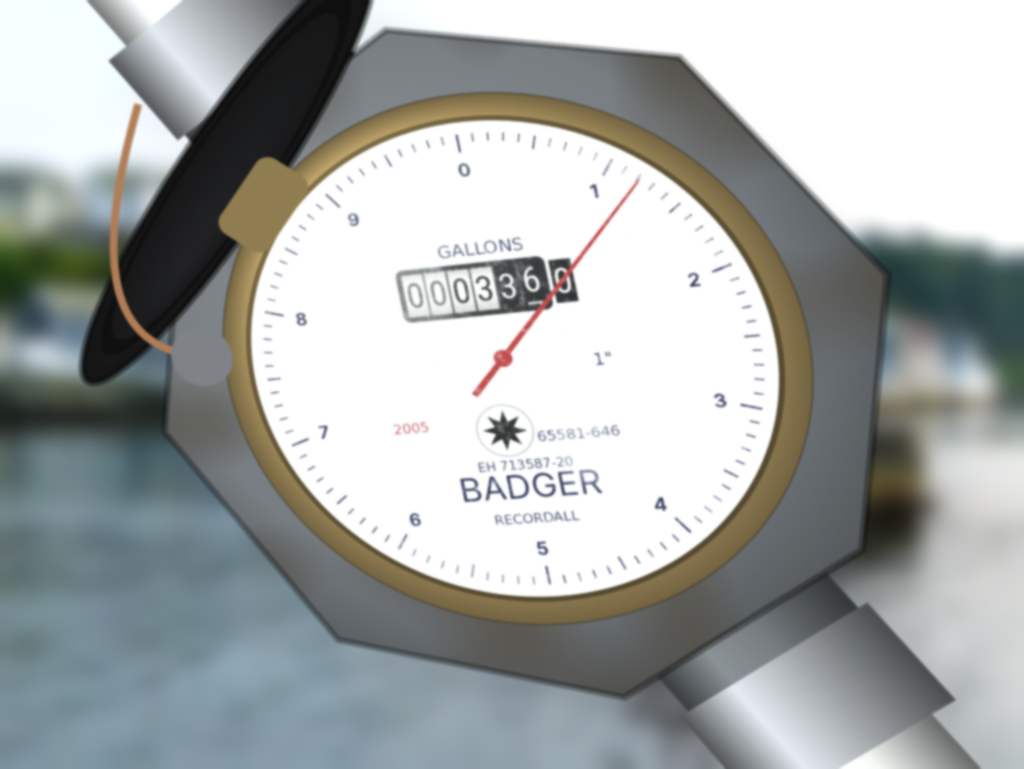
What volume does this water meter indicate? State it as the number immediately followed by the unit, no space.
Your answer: 3361.2gal
